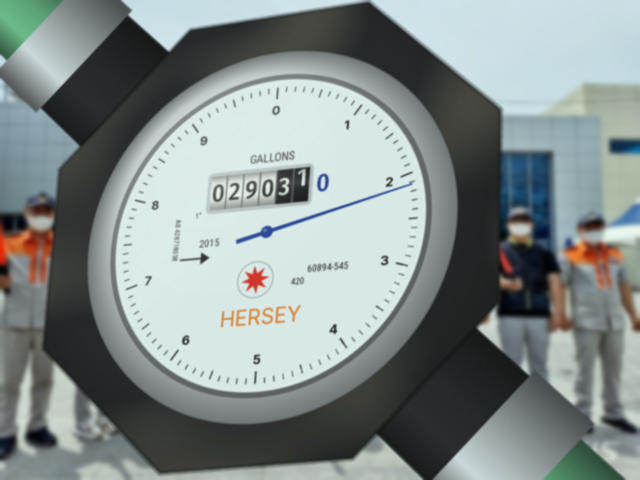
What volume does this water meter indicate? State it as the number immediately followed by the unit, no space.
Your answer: 290312.1gal
